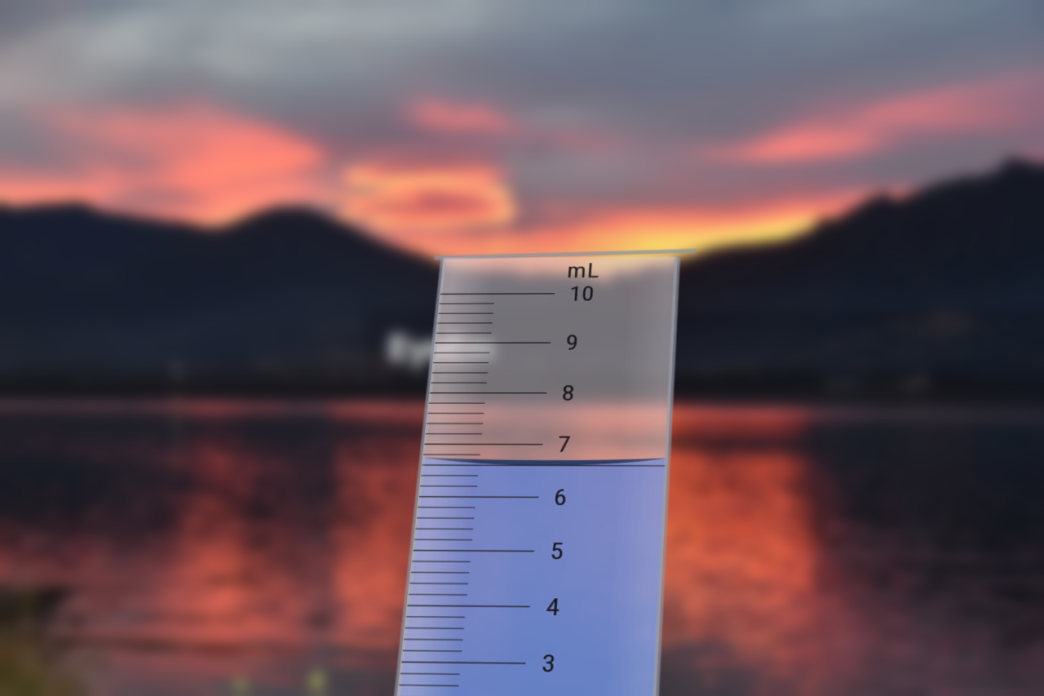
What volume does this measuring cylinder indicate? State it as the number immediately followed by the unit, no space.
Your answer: 6.6mL
